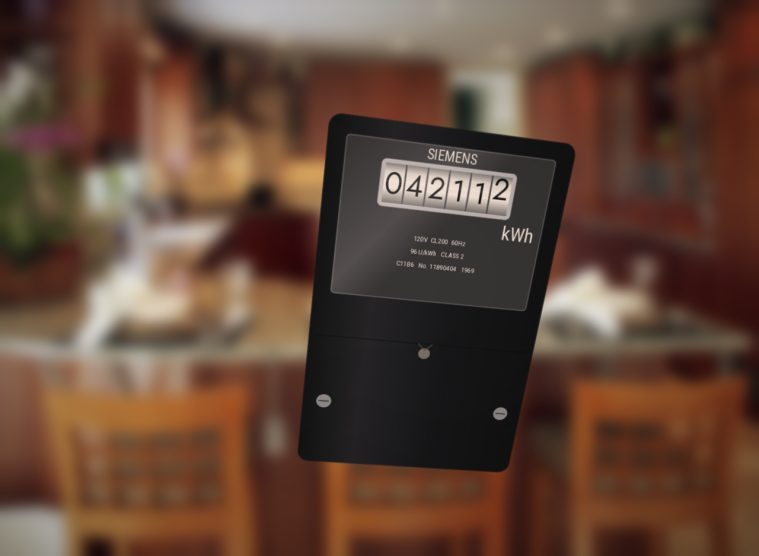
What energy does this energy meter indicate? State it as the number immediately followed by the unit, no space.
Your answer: 42112kWh
